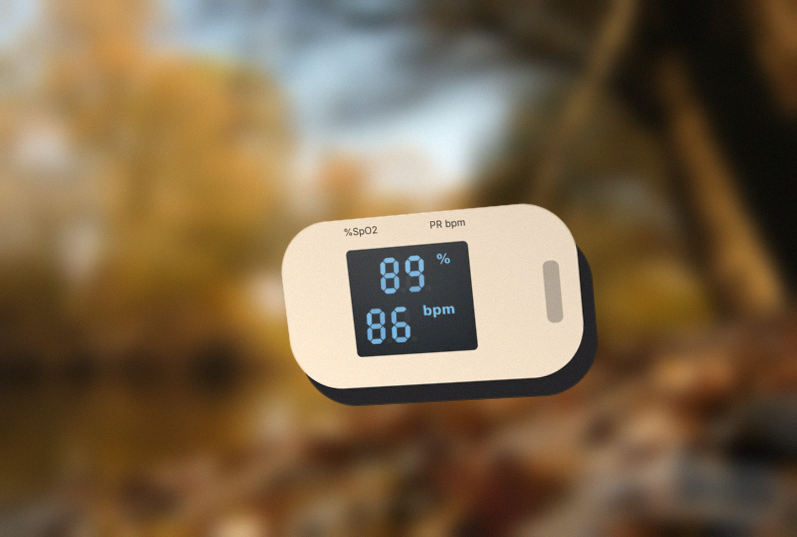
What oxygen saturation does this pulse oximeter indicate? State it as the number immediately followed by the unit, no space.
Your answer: 89%
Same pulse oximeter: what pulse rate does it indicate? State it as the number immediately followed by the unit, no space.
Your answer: 86bpm
